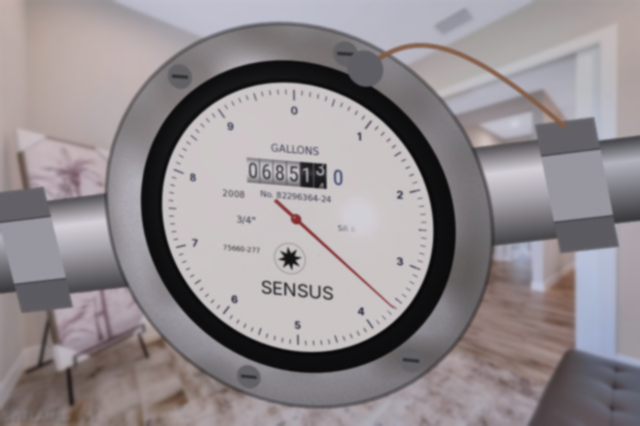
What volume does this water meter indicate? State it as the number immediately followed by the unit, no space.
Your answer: 685133.6gal
